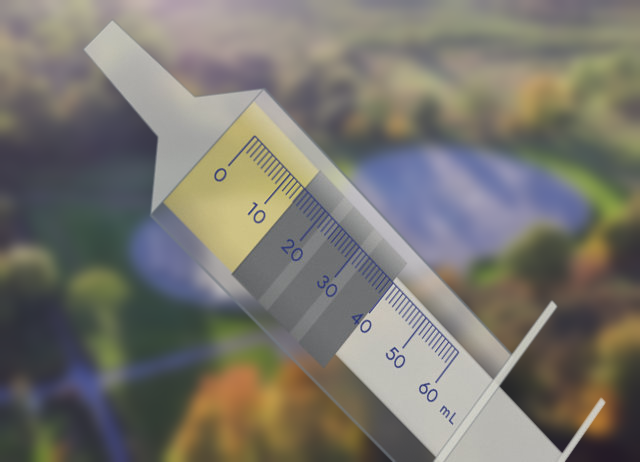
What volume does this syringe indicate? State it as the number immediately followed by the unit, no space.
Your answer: 14mL
